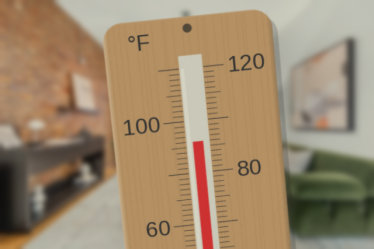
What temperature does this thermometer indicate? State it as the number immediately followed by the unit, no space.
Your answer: 92°F
